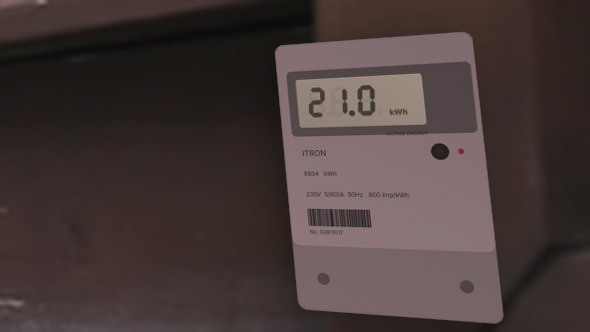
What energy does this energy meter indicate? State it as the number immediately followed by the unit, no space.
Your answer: 21.0kWh
